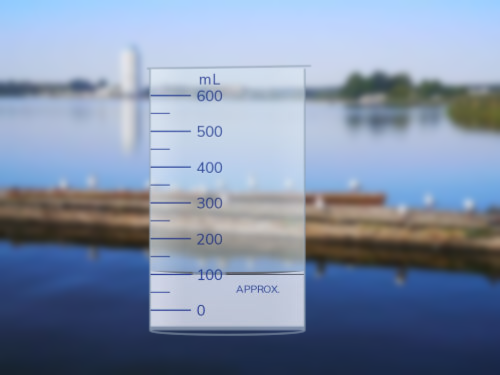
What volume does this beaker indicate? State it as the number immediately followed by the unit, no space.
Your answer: 100mL
